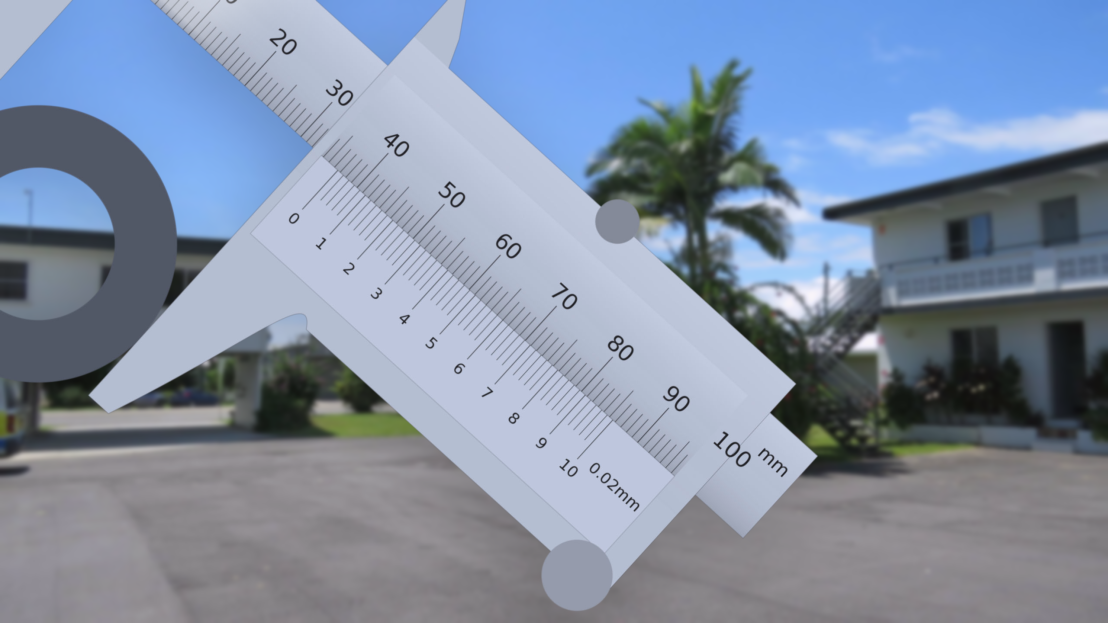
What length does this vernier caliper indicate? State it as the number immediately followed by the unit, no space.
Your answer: 36.6mm
